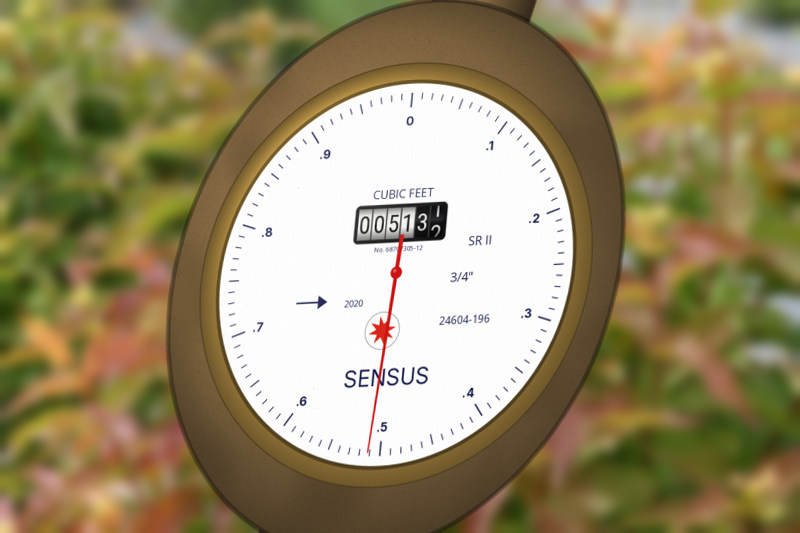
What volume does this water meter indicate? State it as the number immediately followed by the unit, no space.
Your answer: 5131.51ft³
